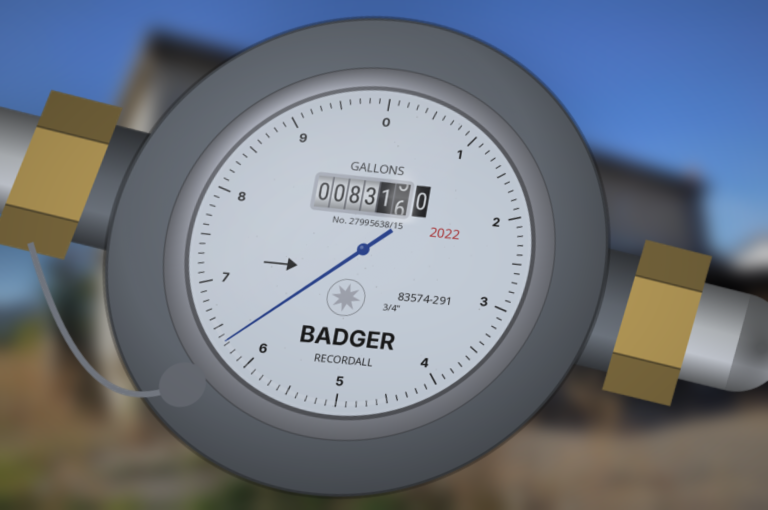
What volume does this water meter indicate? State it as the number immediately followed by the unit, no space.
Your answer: 83156.3gal
